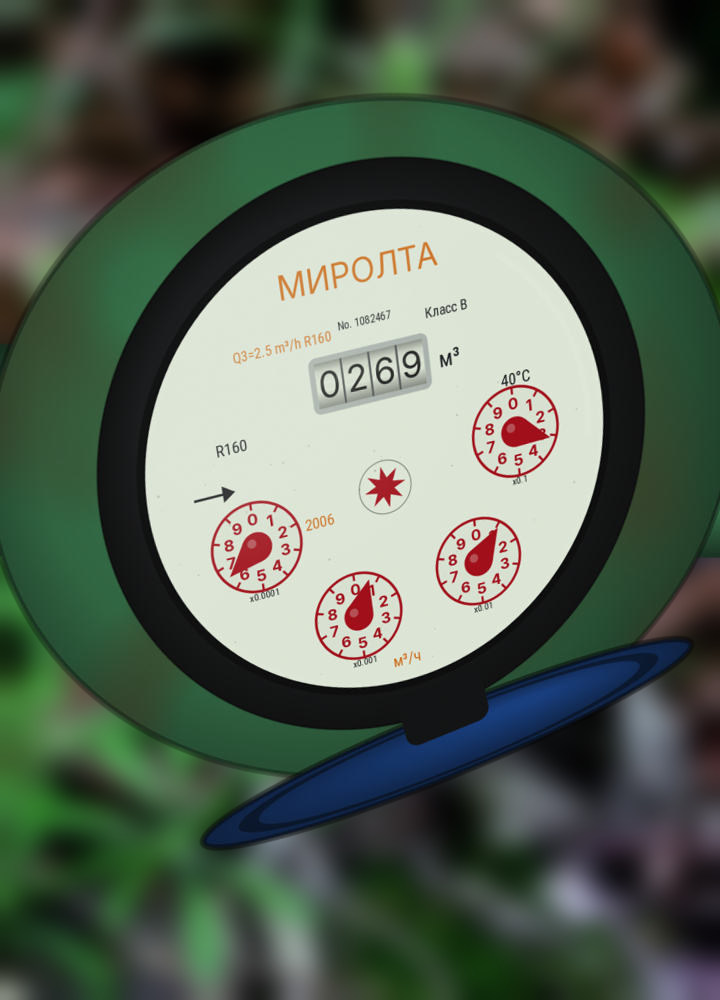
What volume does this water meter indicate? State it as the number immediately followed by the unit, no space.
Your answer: 269.3106m³
